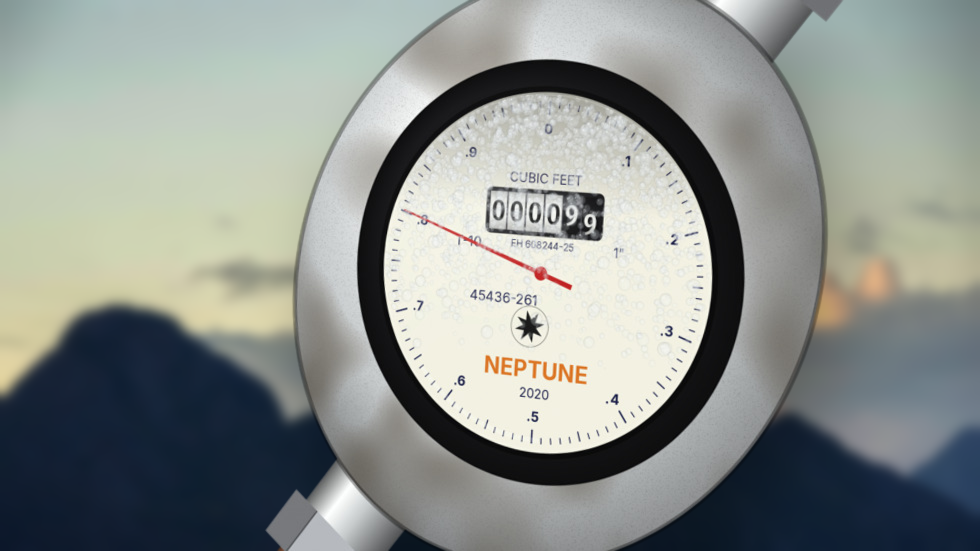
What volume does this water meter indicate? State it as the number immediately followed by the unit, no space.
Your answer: 98.80ft³
